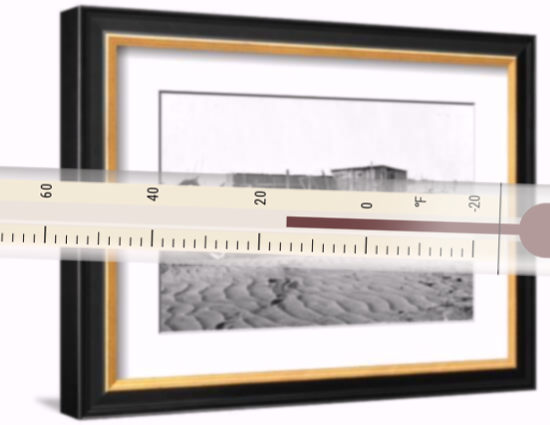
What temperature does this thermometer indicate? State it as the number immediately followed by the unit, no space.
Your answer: 15°F
